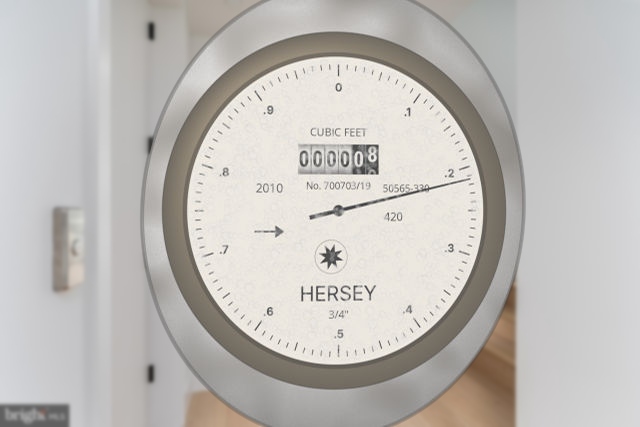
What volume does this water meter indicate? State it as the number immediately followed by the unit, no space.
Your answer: 8.21ft³
